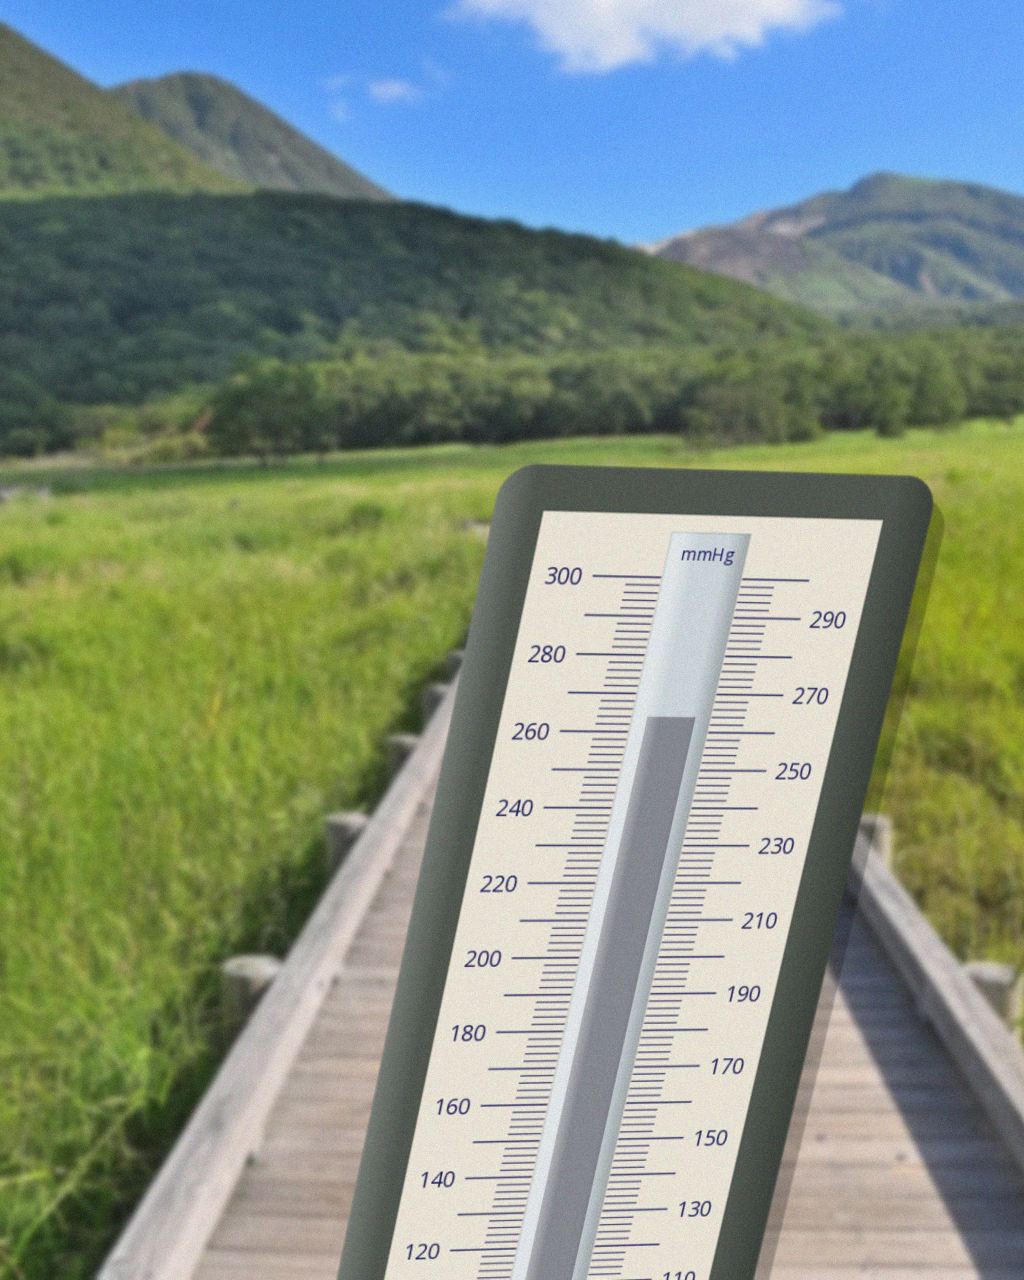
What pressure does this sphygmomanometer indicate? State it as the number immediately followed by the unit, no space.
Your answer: 264mmHg
